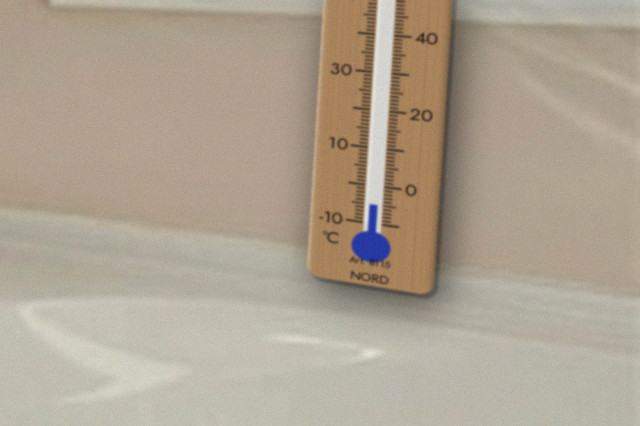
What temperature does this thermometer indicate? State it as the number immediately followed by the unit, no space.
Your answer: -5°C
